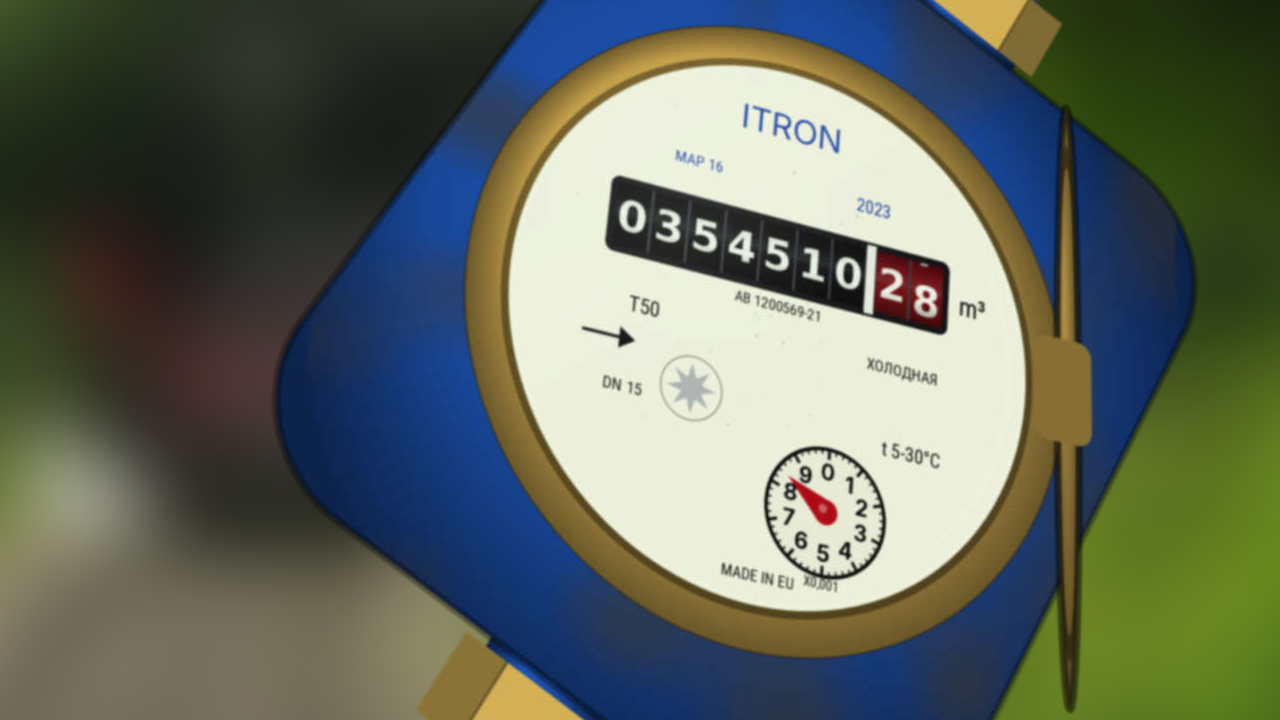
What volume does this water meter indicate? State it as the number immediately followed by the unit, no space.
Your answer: 354510.278m³
